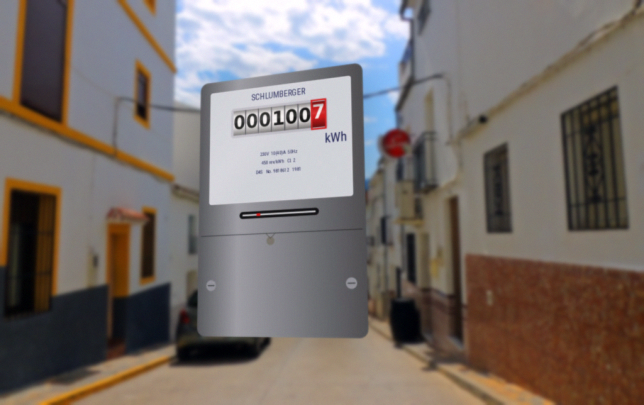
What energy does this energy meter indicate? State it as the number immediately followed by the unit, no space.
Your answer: 100.7kWh
